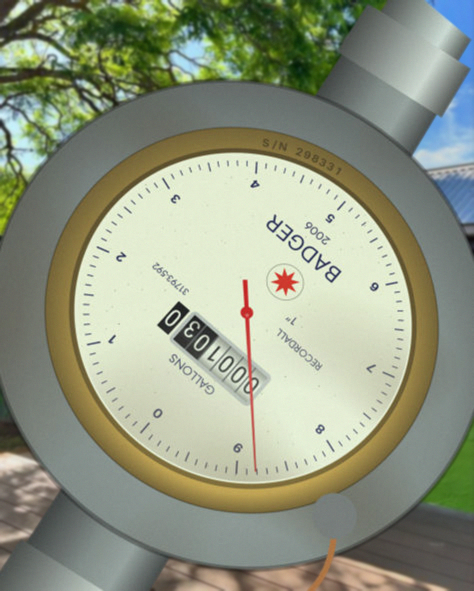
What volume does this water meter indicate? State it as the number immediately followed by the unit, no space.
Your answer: 1028.8gal
